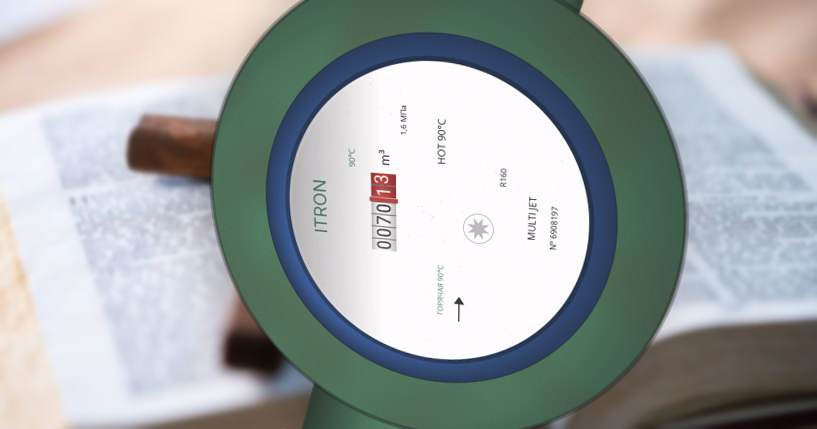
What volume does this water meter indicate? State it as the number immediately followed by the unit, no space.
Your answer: 70.13m³
